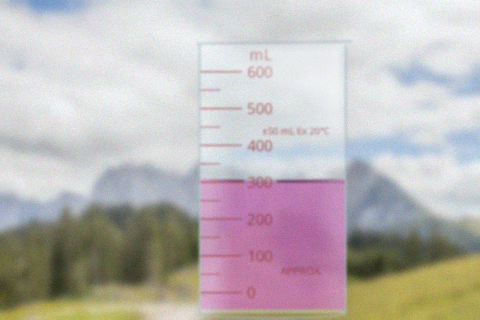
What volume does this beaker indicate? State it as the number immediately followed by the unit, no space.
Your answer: 300mL
